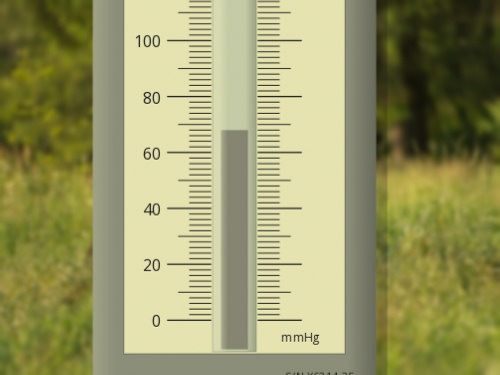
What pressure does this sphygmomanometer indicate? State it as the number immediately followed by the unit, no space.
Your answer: 68mmHg
